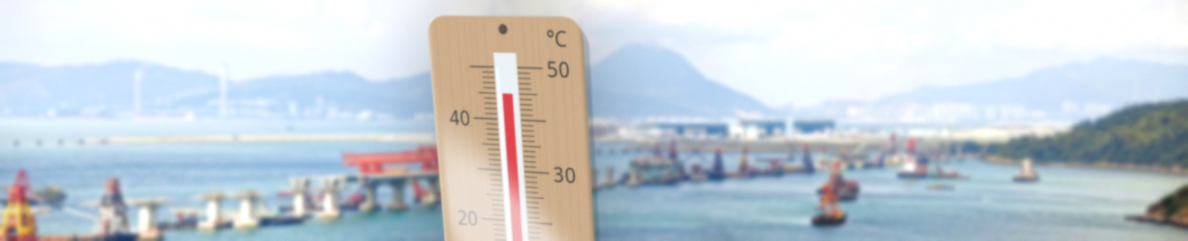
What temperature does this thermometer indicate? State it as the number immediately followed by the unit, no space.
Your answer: 45°C
